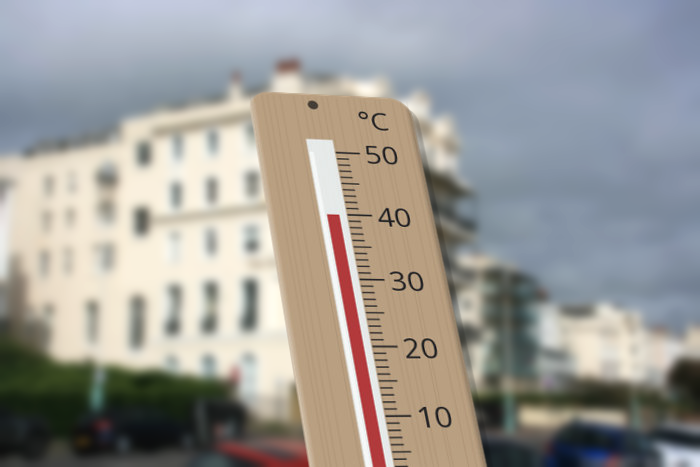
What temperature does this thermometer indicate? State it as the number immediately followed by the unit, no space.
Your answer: 40°C
